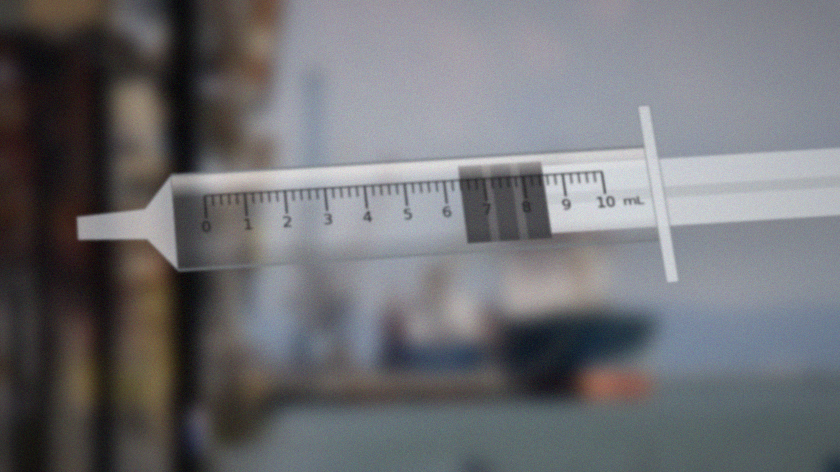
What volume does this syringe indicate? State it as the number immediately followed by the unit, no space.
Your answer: 6.4mL
